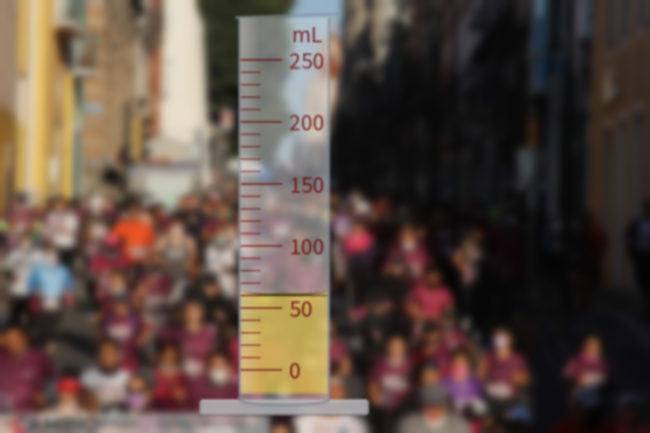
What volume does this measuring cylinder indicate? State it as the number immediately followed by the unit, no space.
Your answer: 60mL
